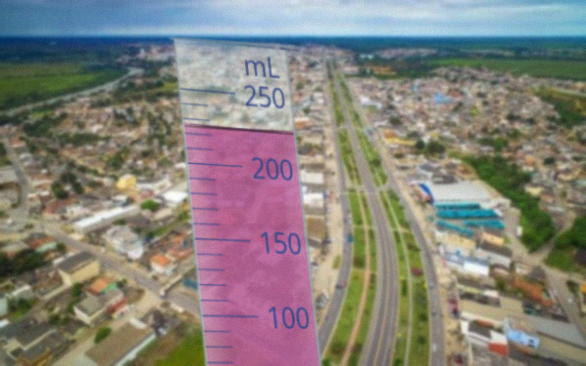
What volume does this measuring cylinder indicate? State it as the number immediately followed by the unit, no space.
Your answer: 225mL
